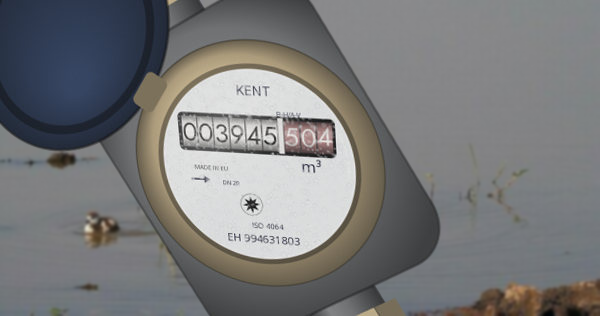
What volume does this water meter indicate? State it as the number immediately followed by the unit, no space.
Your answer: 3945.504m³
